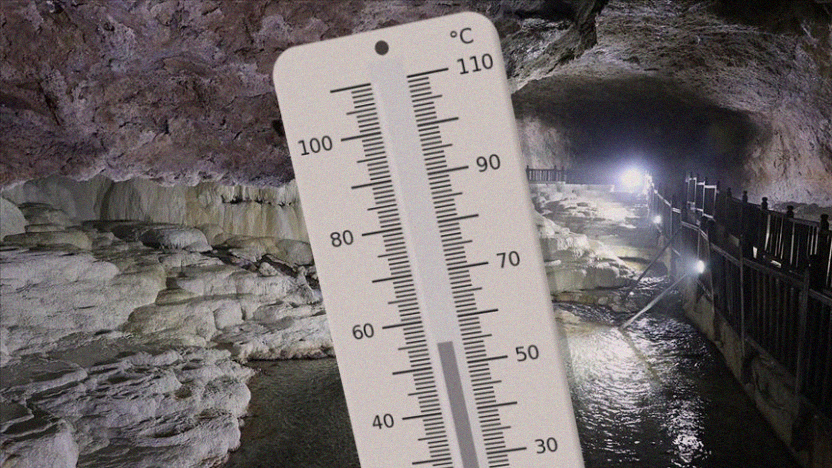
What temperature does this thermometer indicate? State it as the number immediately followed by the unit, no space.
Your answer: 55°C
